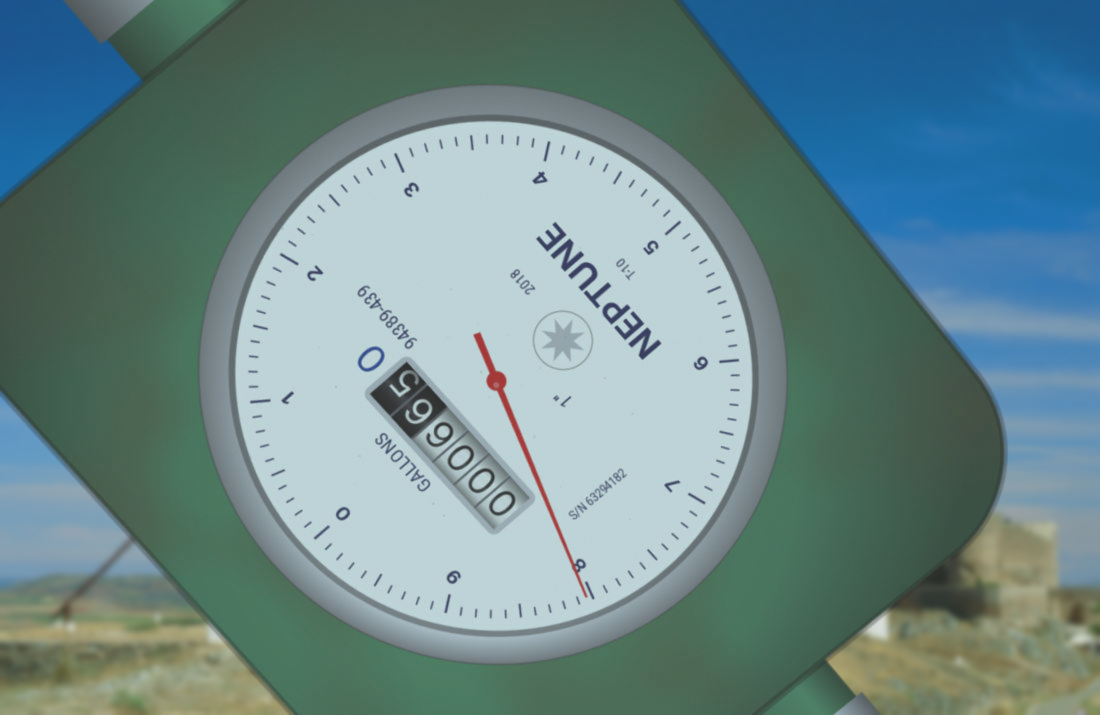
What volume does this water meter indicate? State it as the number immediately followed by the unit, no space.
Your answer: 6648.0gal
